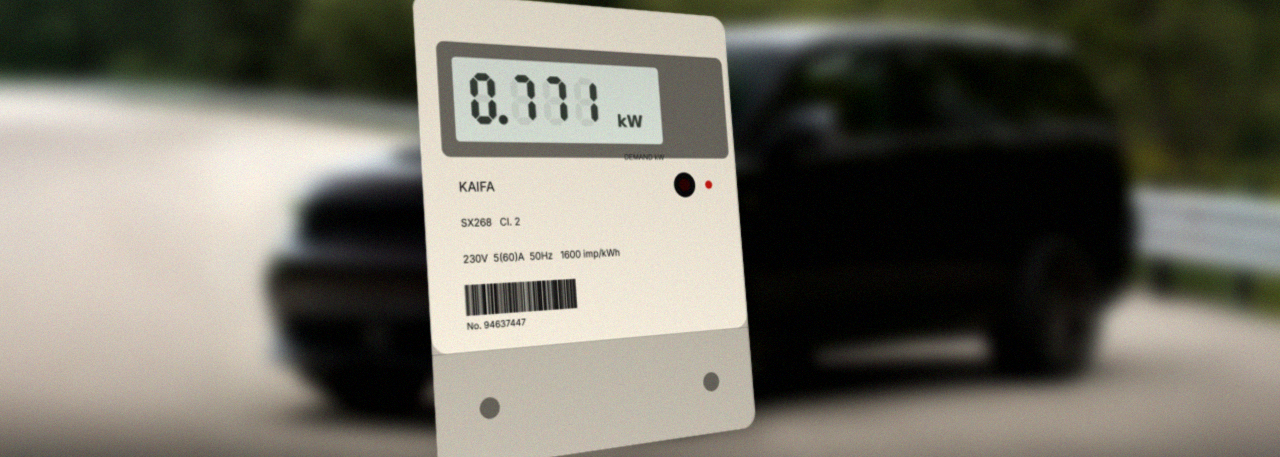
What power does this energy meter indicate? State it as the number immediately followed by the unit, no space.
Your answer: 0.771kW
